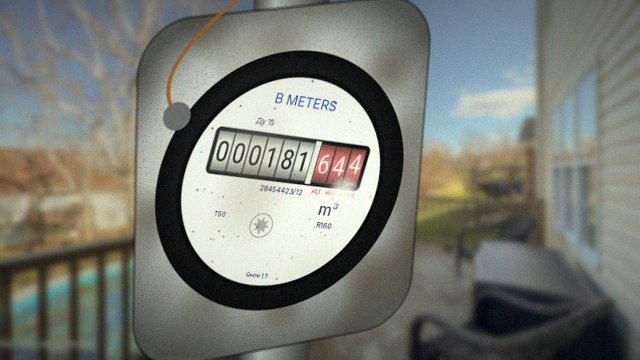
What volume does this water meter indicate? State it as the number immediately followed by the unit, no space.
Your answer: 181.644m³
